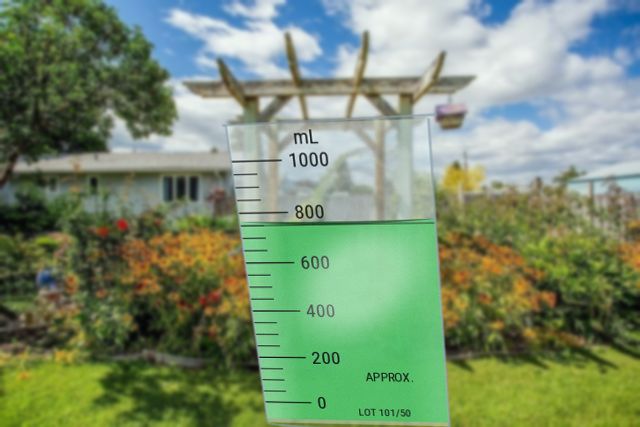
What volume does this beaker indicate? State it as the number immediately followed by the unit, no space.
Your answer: 750mL
